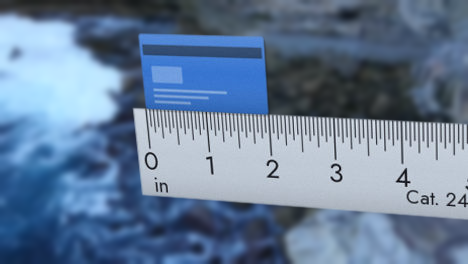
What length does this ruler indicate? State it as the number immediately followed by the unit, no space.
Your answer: 2in
